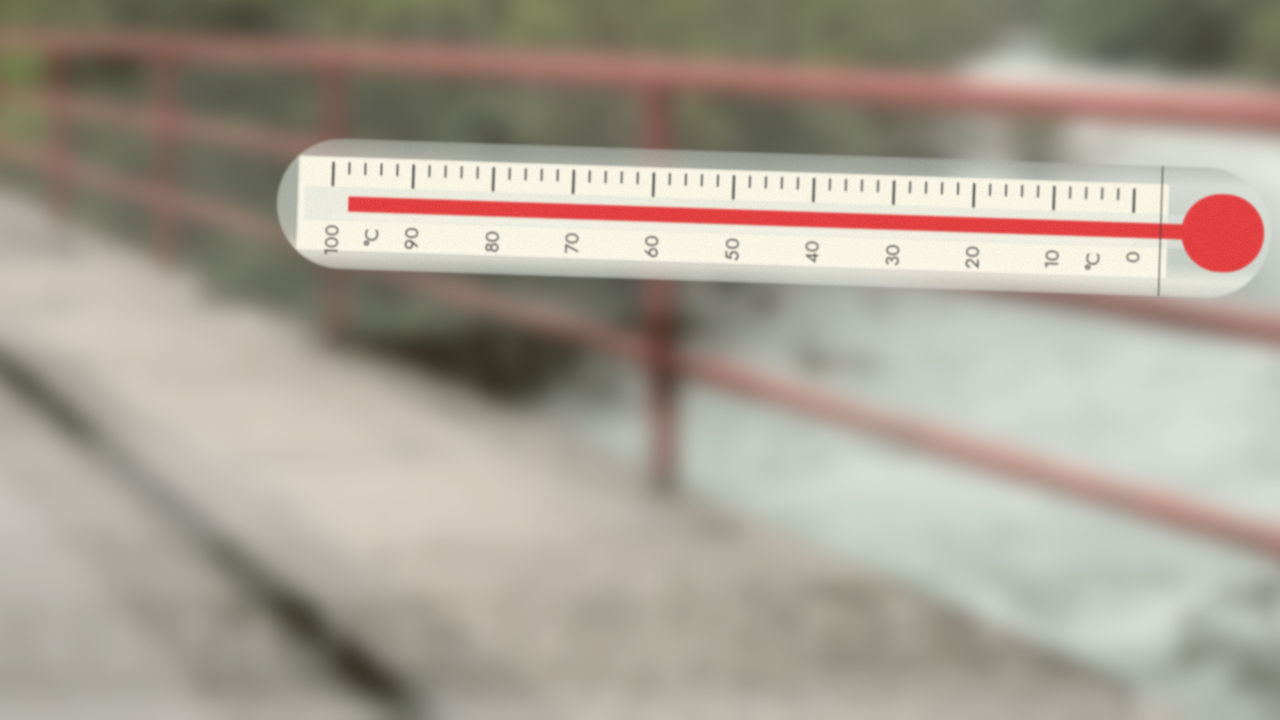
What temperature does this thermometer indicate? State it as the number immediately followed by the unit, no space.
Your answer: 98°C
